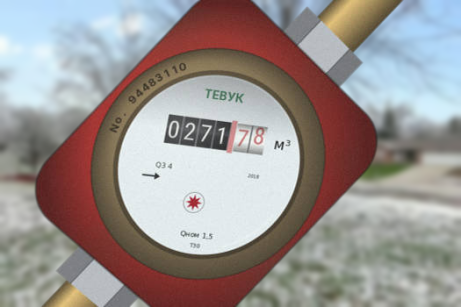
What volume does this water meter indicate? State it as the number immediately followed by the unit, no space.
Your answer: 271.78m³
